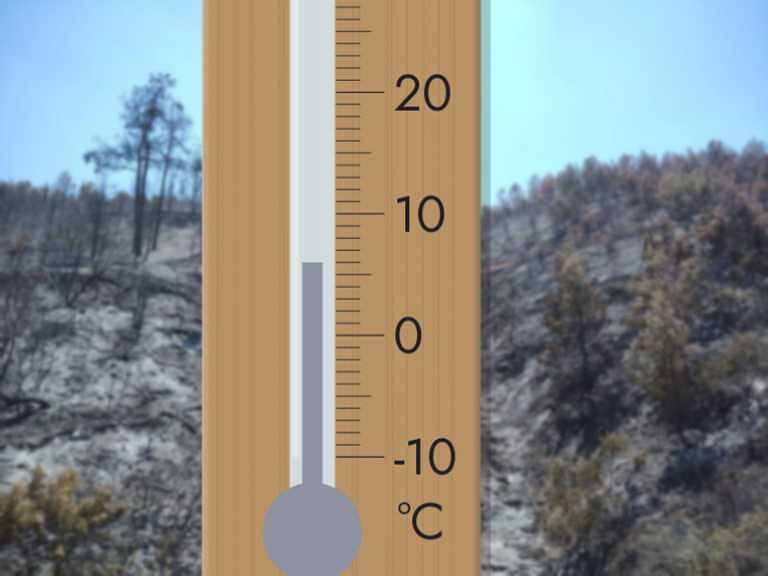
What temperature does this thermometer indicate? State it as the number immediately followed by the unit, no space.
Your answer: 6°C
